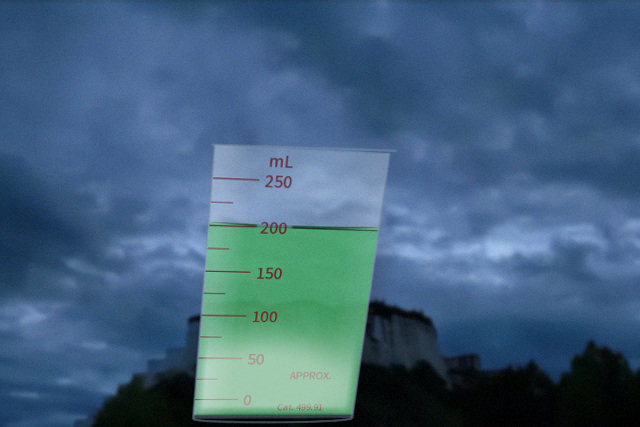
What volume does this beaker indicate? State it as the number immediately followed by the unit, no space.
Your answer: 200mL
